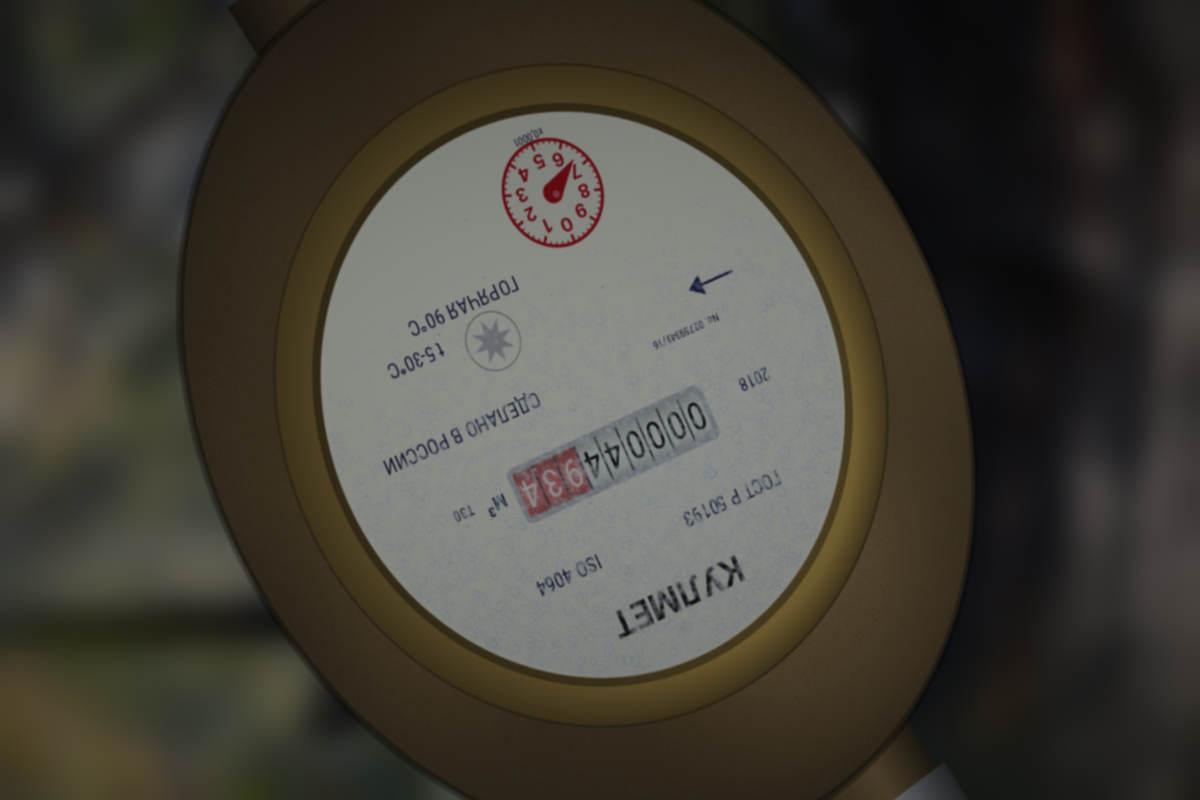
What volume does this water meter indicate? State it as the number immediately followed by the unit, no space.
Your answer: 44.9346m³
